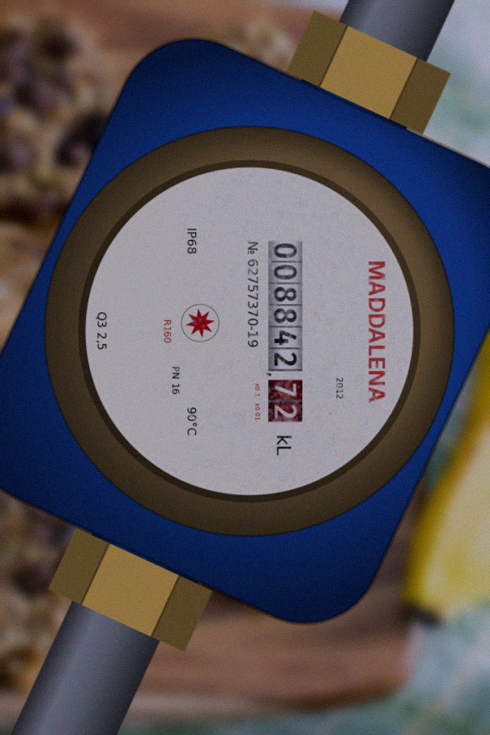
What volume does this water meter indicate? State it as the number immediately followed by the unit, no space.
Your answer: 8842.72kL
